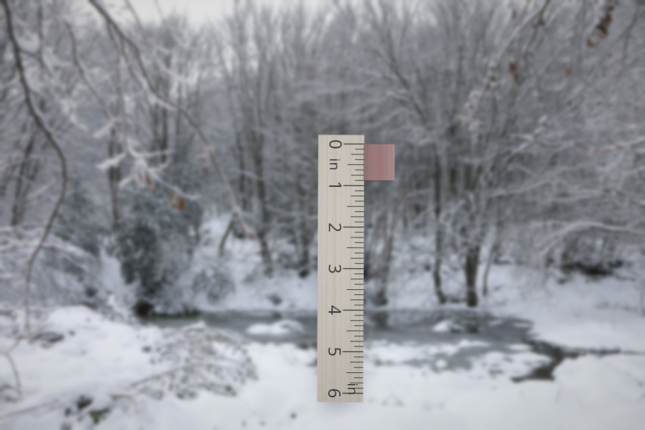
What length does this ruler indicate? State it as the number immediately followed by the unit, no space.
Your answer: 0.875in
